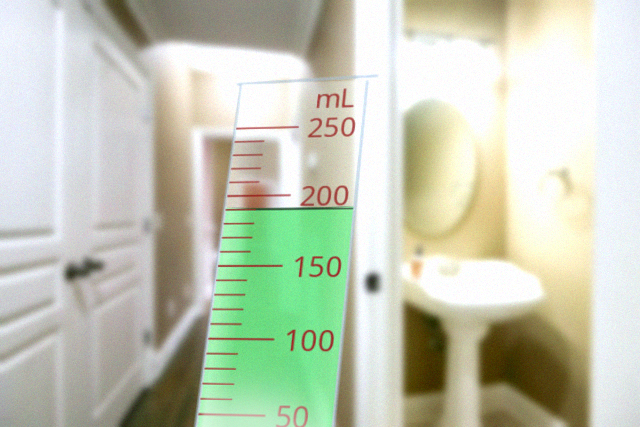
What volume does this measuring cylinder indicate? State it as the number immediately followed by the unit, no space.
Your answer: 190mL
